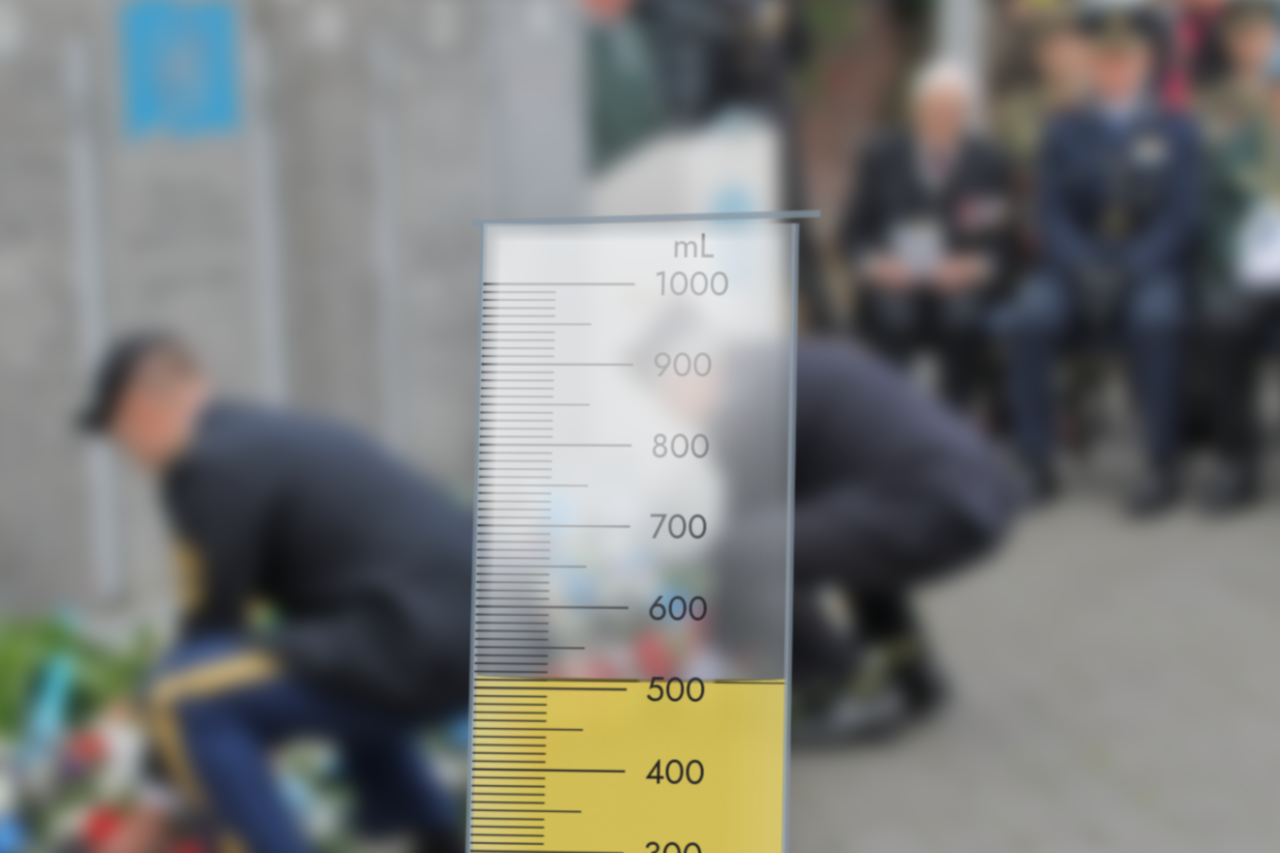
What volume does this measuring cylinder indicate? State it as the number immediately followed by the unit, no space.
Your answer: 510mL
